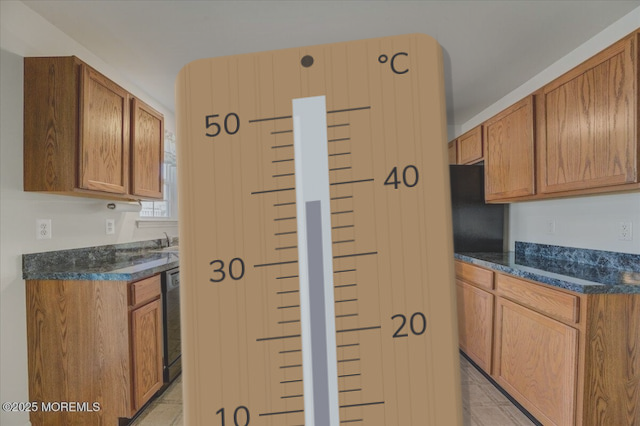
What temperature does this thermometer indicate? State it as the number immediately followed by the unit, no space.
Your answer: 38°C
